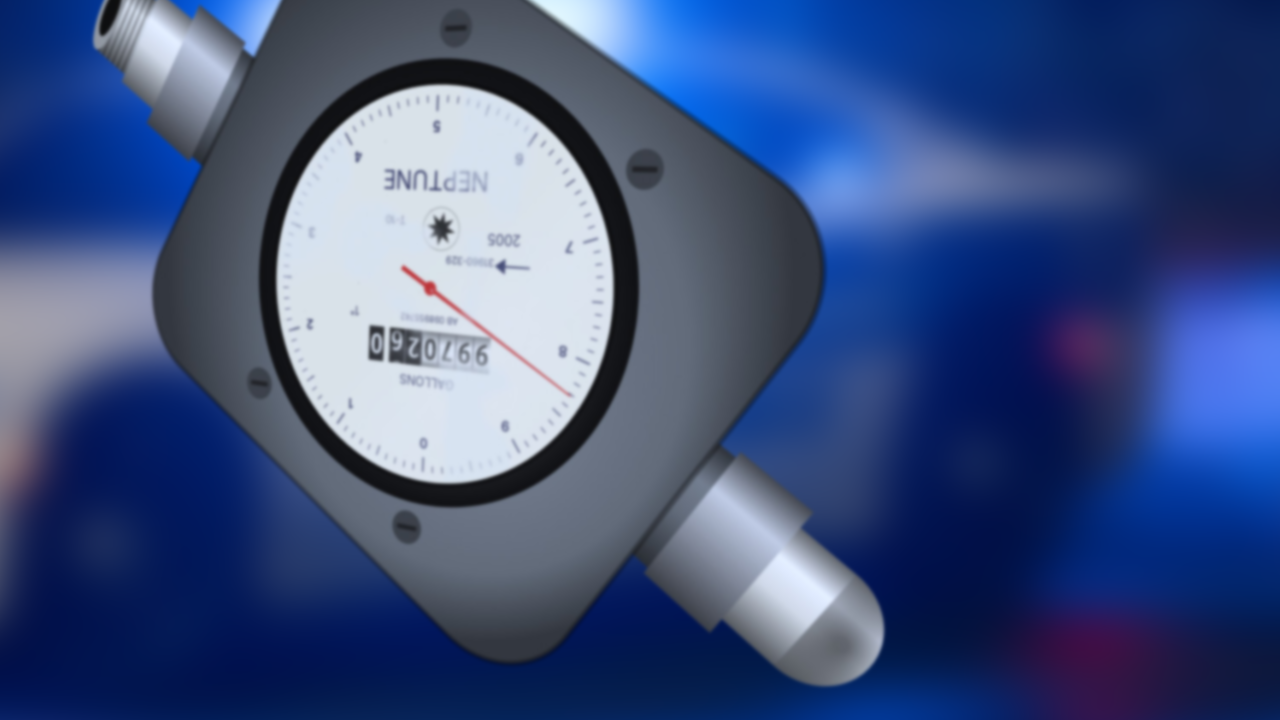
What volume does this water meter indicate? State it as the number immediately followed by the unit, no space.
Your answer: 9970258.3gal
